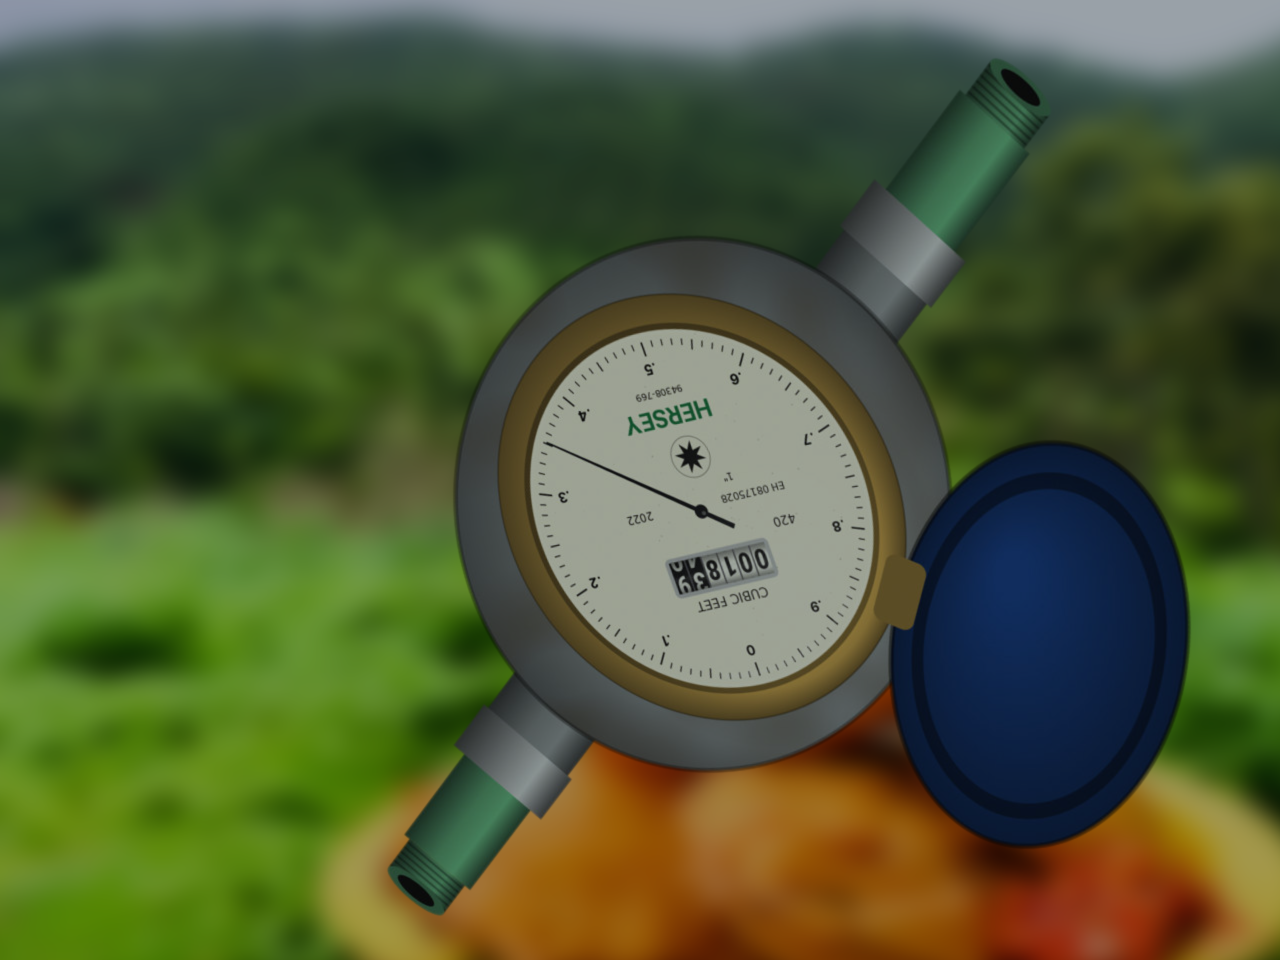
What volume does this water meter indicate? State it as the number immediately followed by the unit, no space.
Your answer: 1839.35ft³
